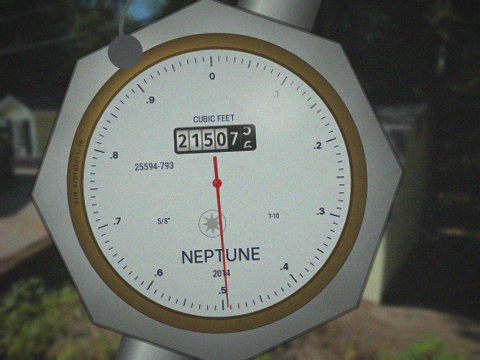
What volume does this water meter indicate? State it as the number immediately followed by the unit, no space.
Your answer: 215075.49ft³
